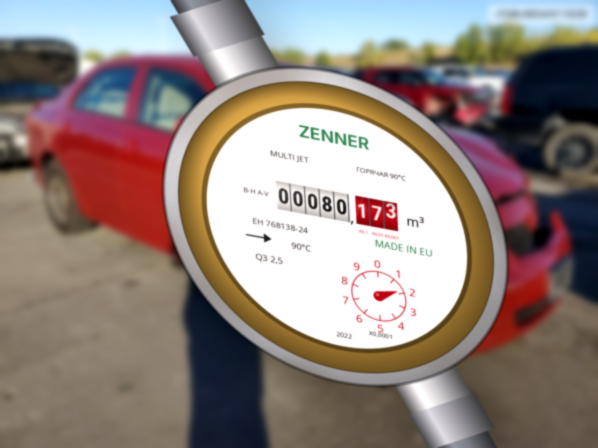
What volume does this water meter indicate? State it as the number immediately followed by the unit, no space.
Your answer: 80.1731m³
